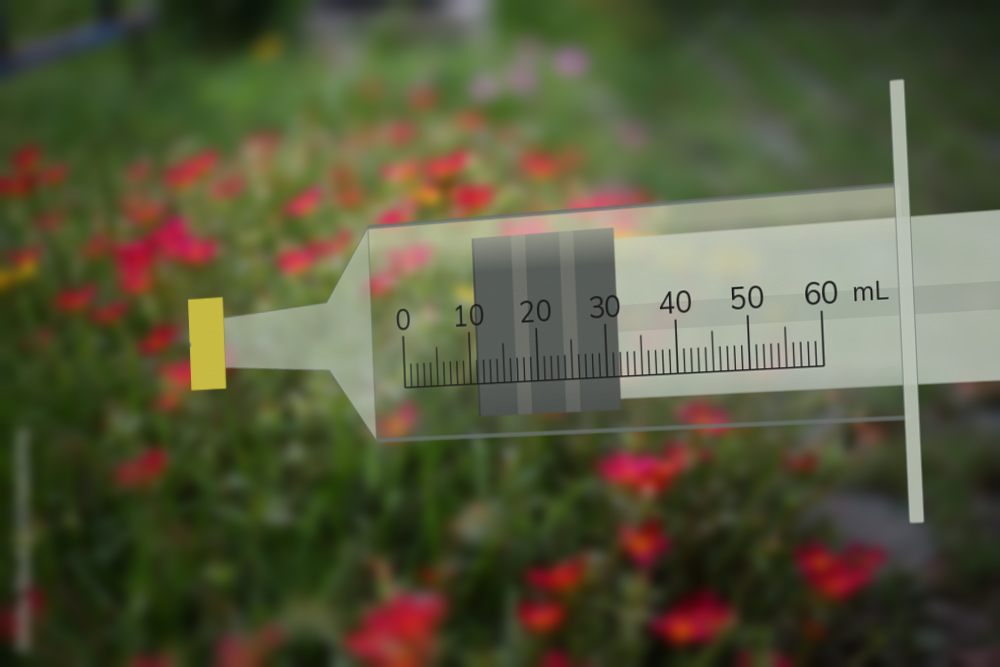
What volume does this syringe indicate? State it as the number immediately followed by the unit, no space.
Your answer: 11mL
